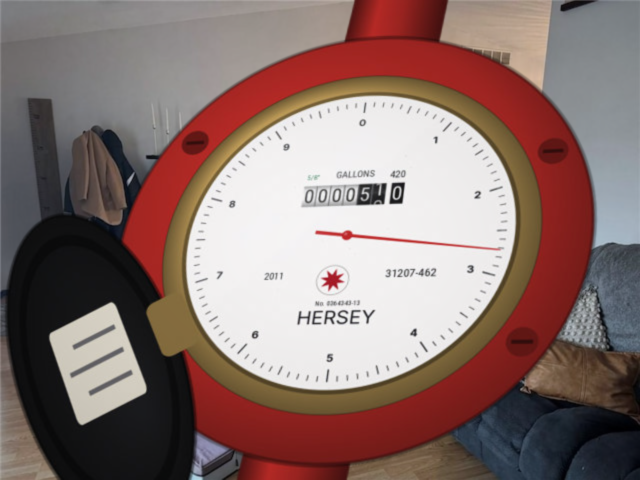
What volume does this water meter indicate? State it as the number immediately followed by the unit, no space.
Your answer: 512.7gal
